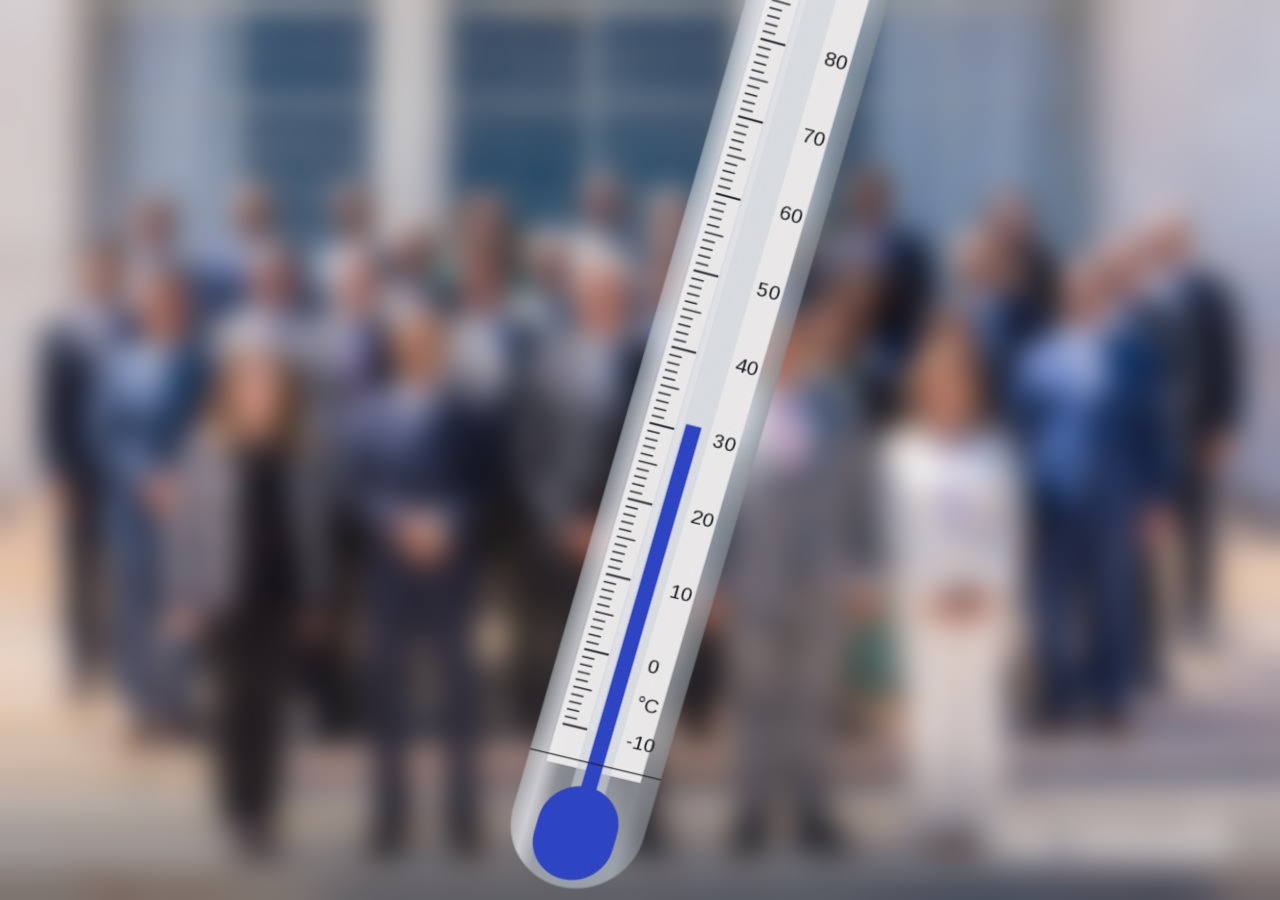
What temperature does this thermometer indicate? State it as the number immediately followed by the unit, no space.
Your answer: 31°C
